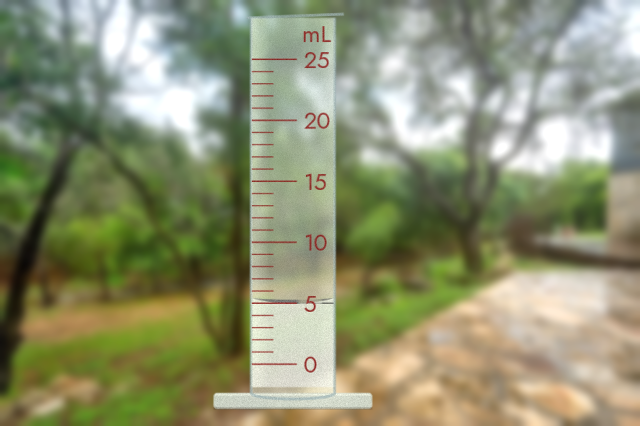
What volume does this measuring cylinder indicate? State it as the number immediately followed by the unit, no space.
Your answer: 5mL
